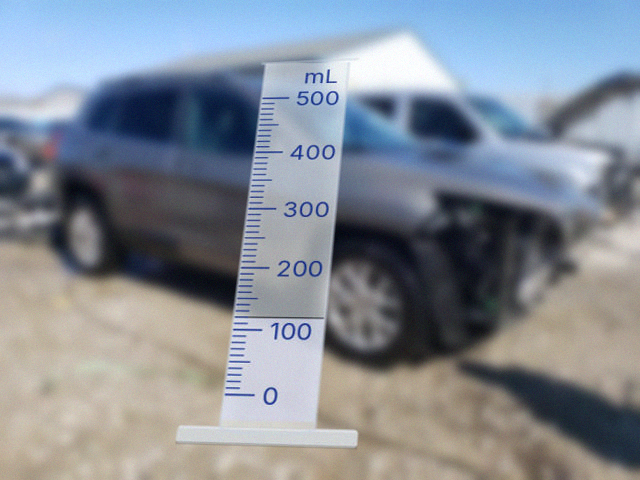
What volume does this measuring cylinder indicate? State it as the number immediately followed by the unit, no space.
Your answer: 120mL
